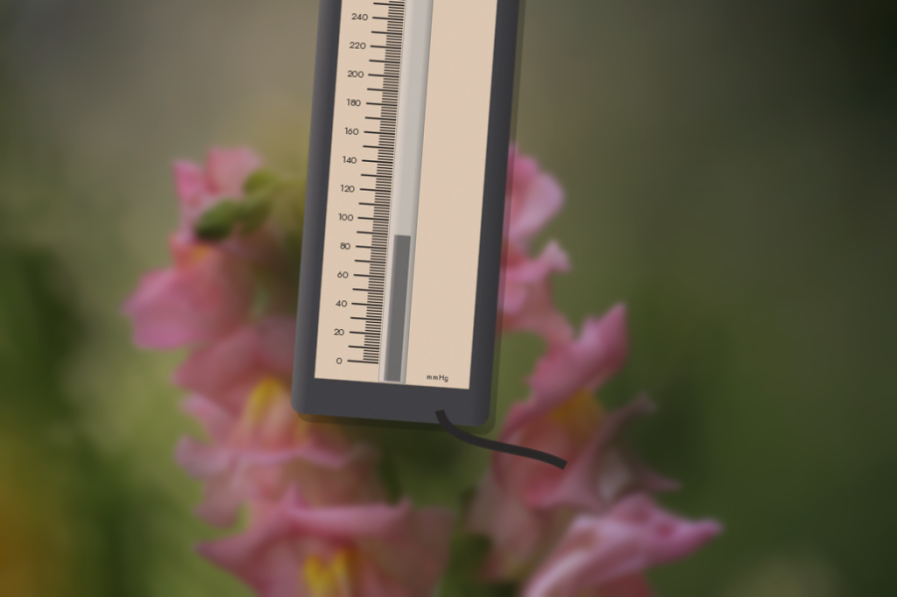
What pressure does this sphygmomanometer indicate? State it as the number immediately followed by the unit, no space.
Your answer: 90mmHg
